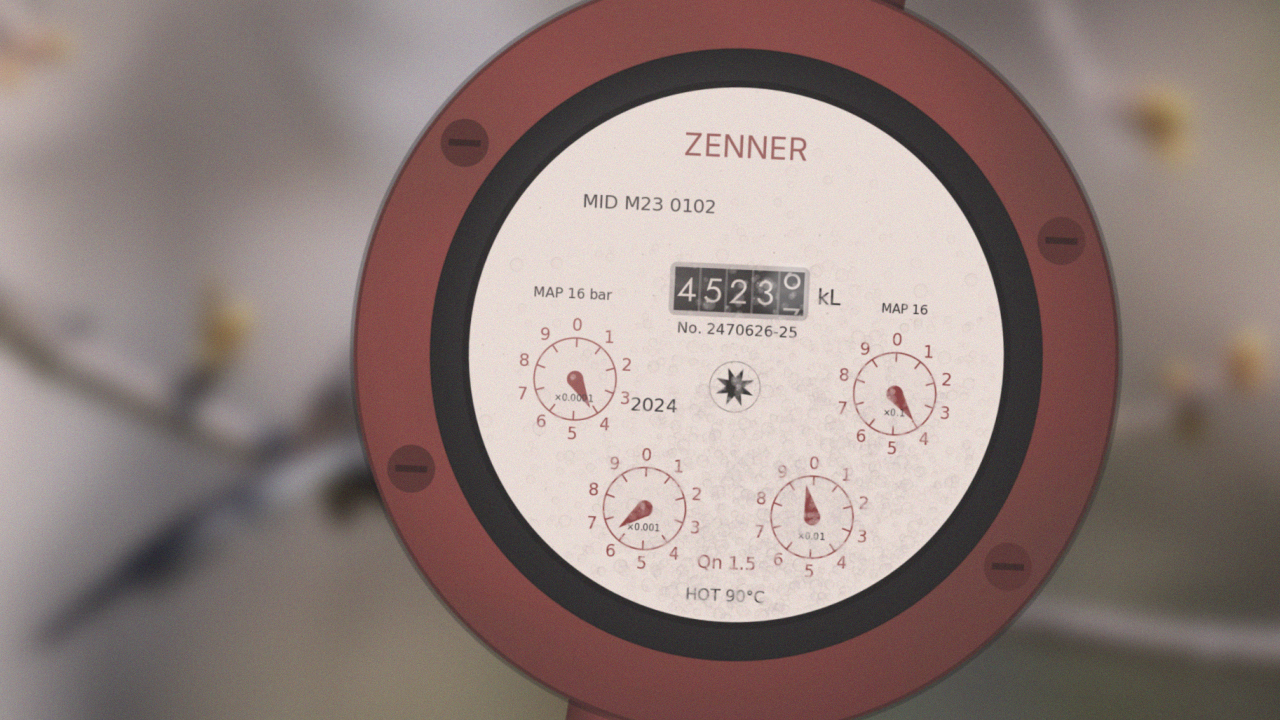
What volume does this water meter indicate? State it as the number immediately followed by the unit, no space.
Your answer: 45236.3964kL
